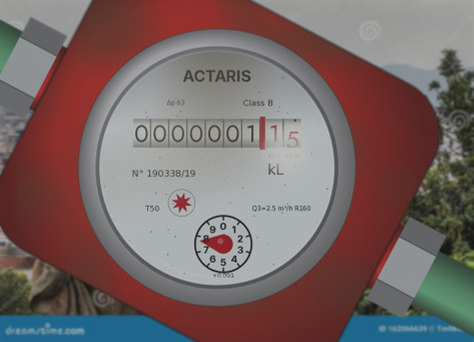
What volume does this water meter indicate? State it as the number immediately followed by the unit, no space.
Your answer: 1.147kL
